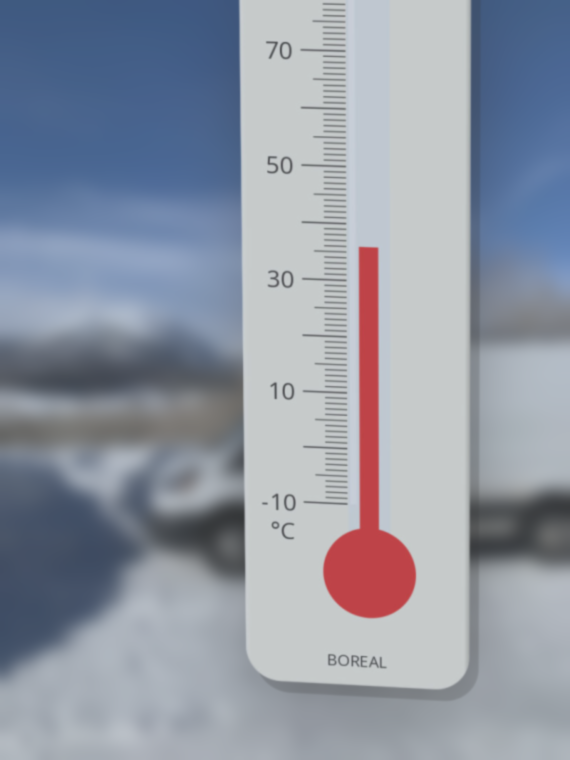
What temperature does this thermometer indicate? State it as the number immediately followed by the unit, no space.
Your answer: 36°C
